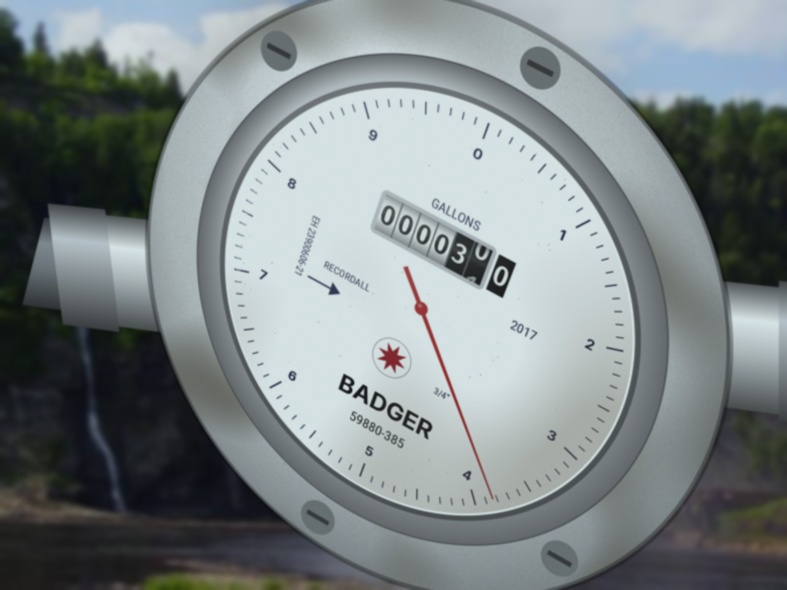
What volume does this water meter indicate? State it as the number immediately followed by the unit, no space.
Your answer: 303.8gal
